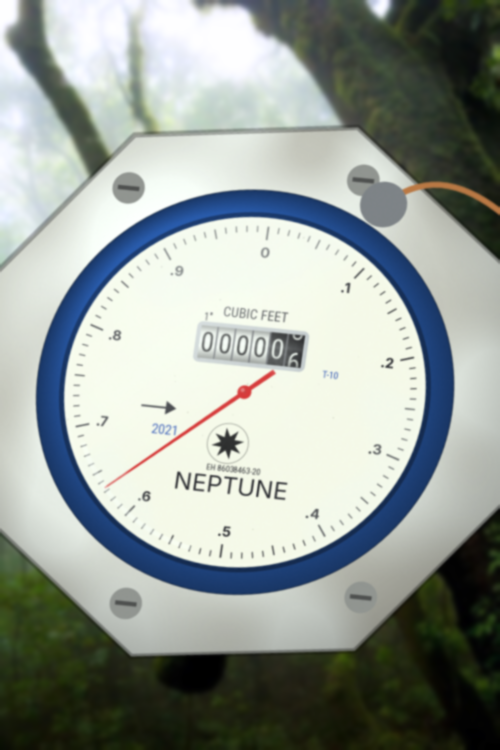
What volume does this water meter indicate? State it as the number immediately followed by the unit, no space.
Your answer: 5.63ft³
